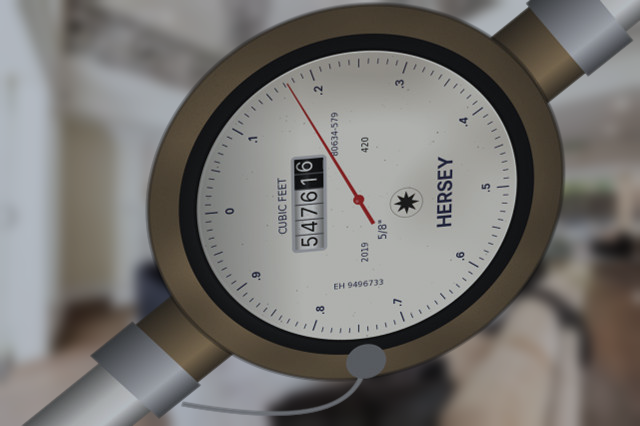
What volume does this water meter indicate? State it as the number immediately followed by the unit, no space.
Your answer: 547616.17ft³
